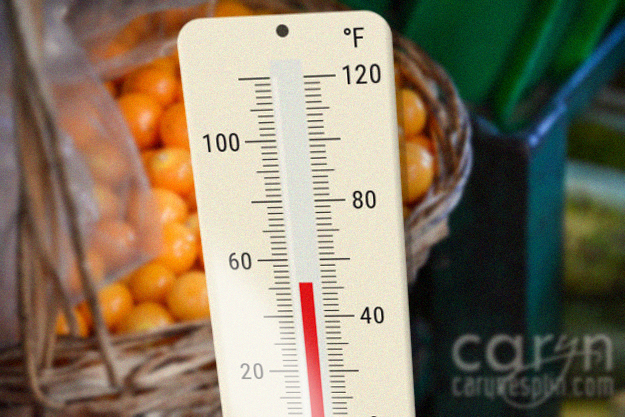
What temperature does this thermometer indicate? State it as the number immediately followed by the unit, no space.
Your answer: 52°F
